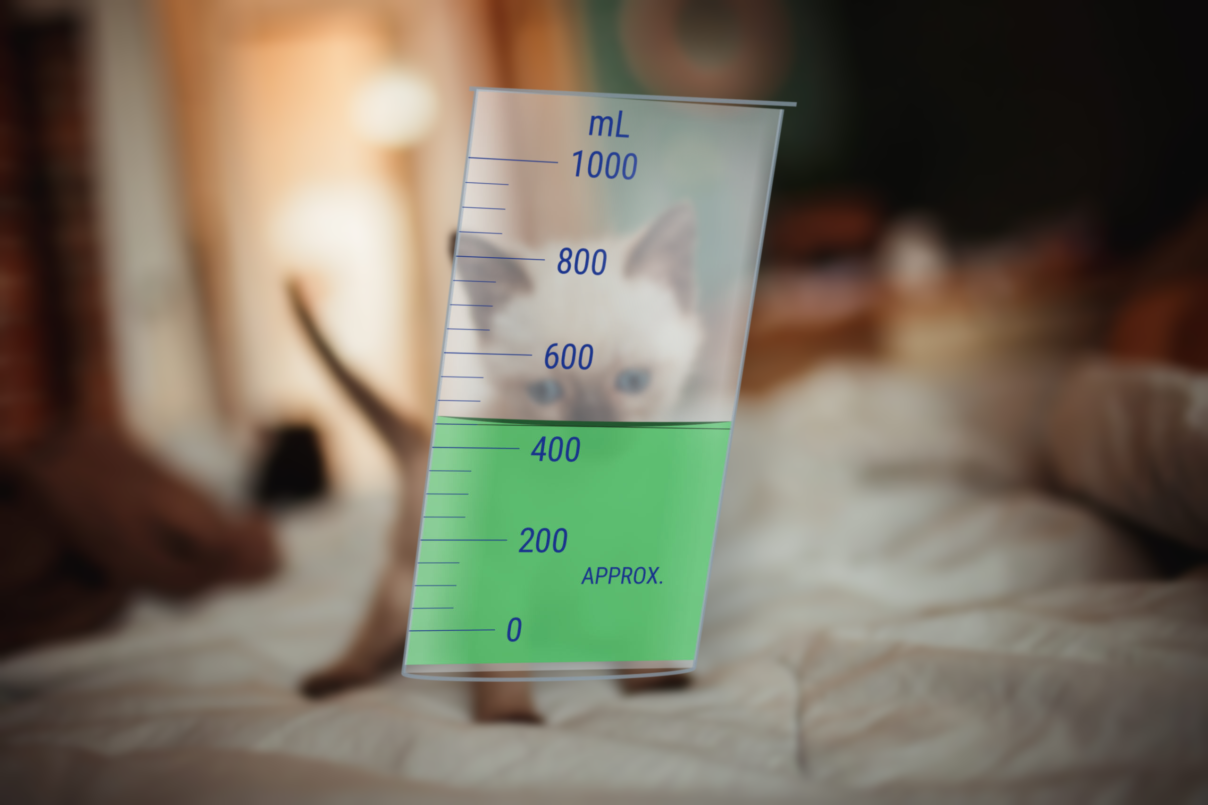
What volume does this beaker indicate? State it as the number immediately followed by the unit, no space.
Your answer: 450mL
